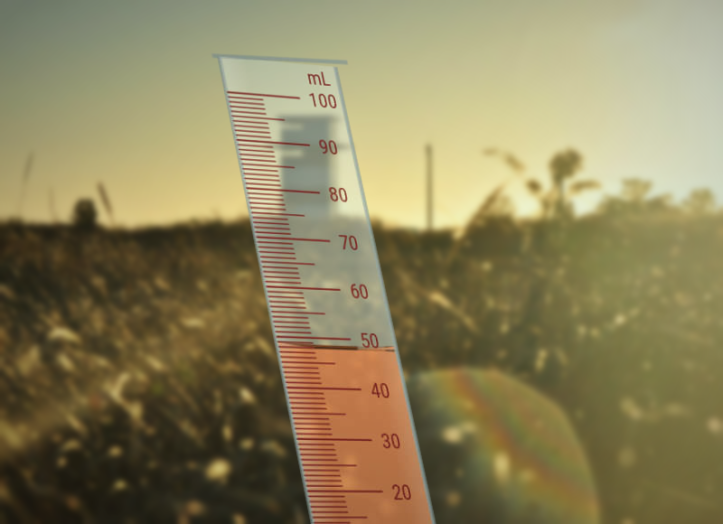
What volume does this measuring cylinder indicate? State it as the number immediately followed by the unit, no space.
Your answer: 48mL
